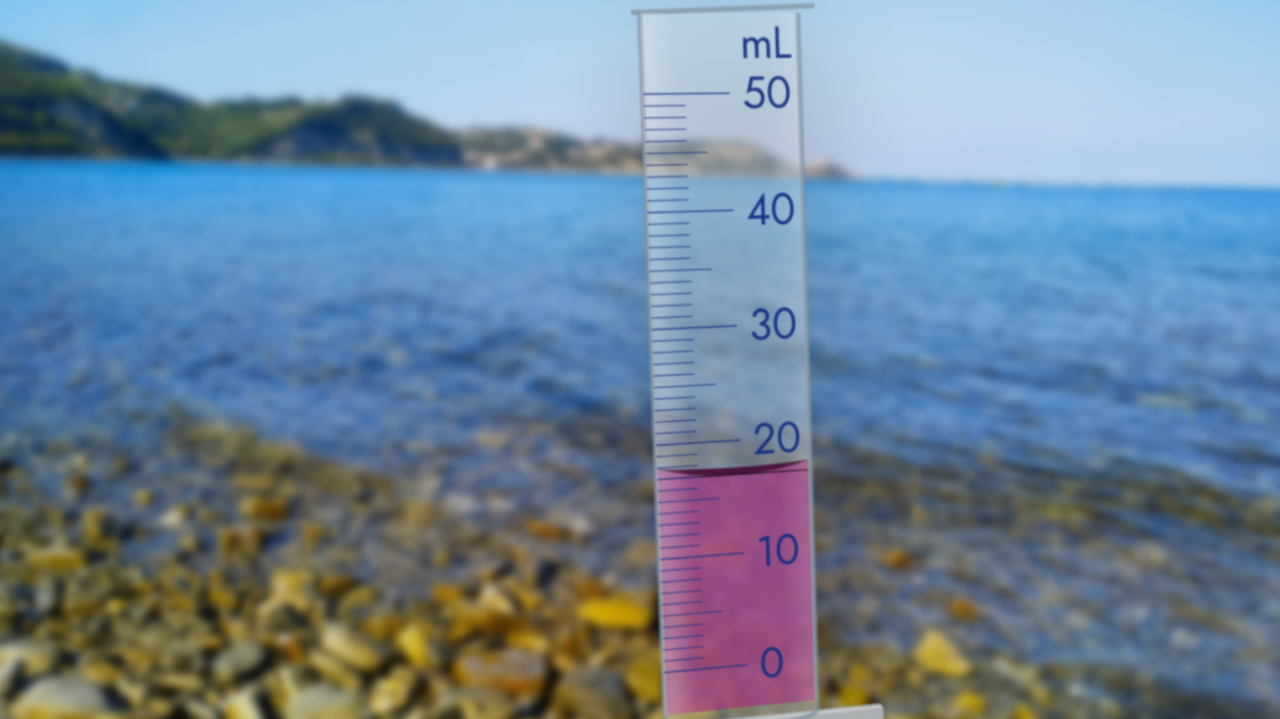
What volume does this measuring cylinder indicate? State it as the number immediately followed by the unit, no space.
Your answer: 17mL
